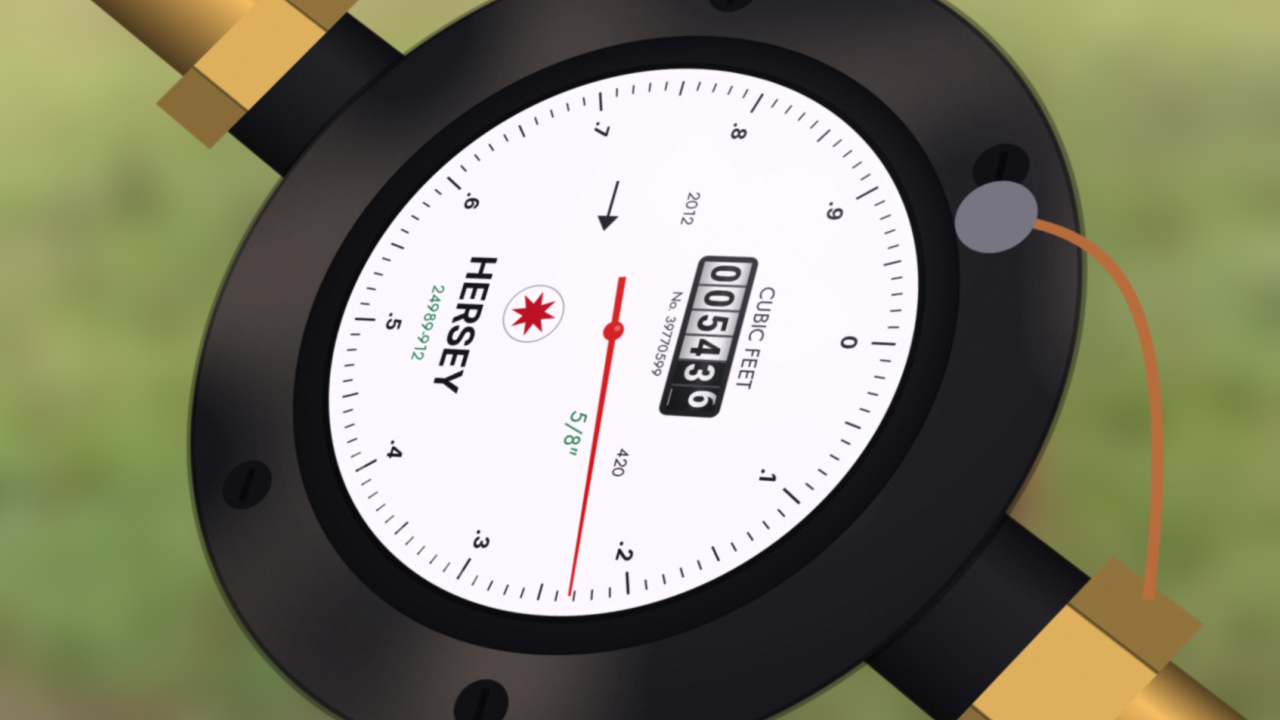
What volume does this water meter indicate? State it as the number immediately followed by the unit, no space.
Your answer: 5436.23ft³
